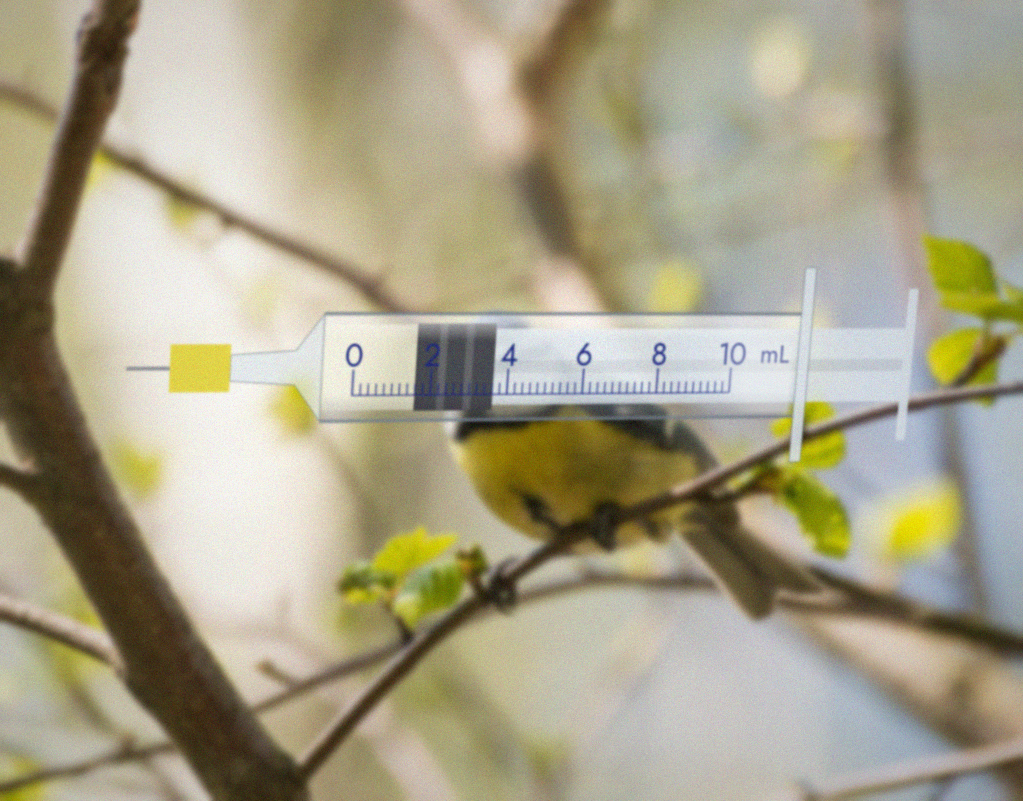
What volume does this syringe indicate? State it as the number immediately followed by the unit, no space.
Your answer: 1.6mL
